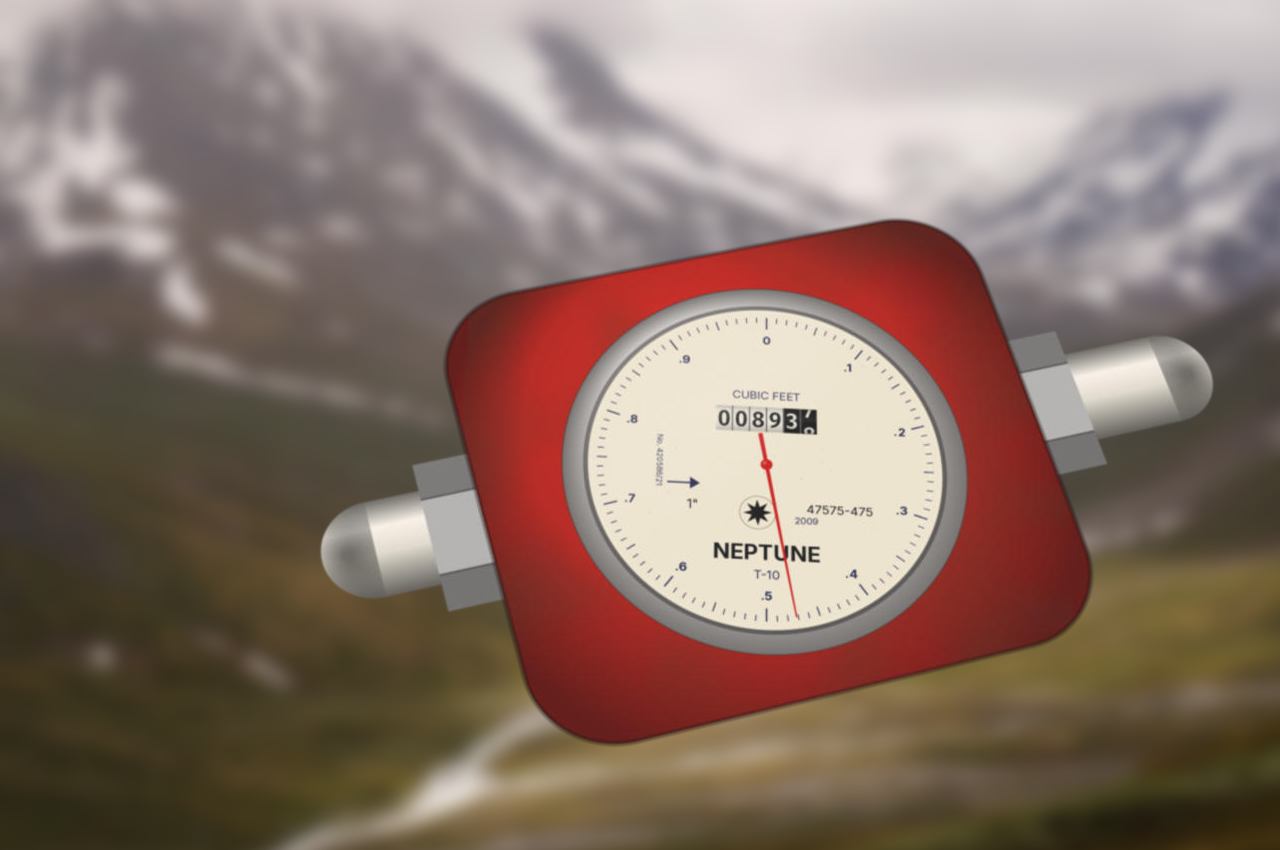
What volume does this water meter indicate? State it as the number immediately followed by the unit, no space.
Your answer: 8937.47ft³
